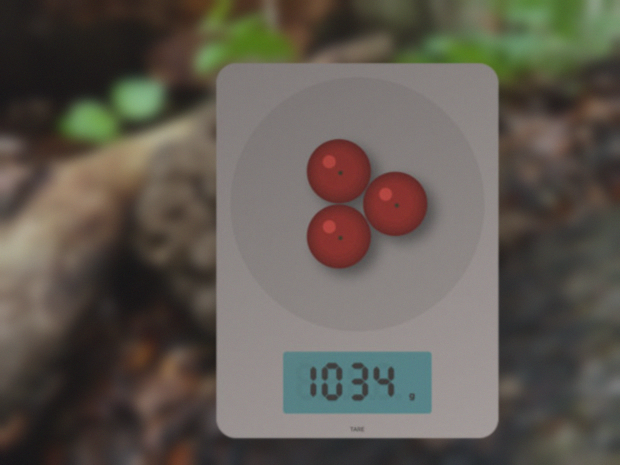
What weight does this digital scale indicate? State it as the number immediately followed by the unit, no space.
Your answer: 1034g
